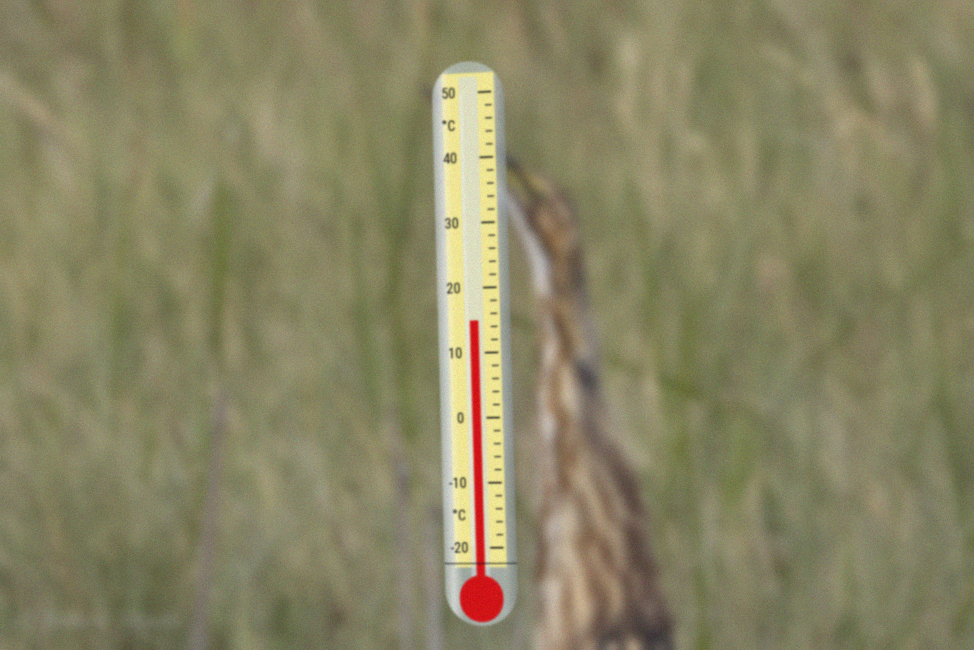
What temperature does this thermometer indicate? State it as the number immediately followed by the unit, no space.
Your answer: 15°C
